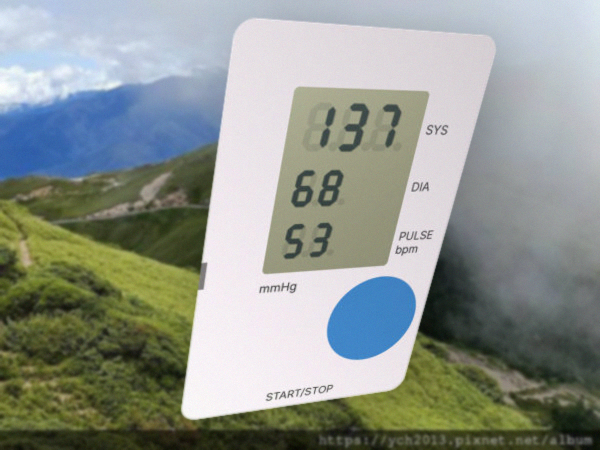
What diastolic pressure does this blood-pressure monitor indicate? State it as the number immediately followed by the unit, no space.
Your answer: 68mmHg
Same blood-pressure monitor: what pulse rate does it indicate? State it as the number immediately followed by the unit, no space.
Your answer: 53bpm
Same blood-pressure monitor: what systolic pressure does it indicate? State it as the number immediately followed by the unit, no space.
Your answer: 137mmHg
